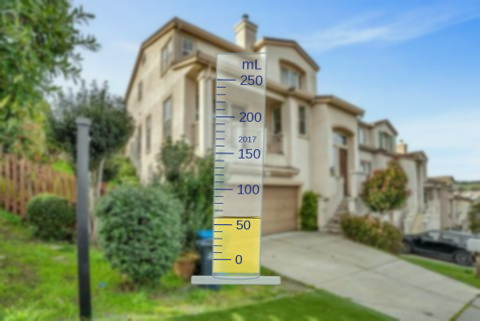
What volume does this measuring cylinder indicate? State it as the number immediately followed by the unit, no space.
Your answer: 60mL
